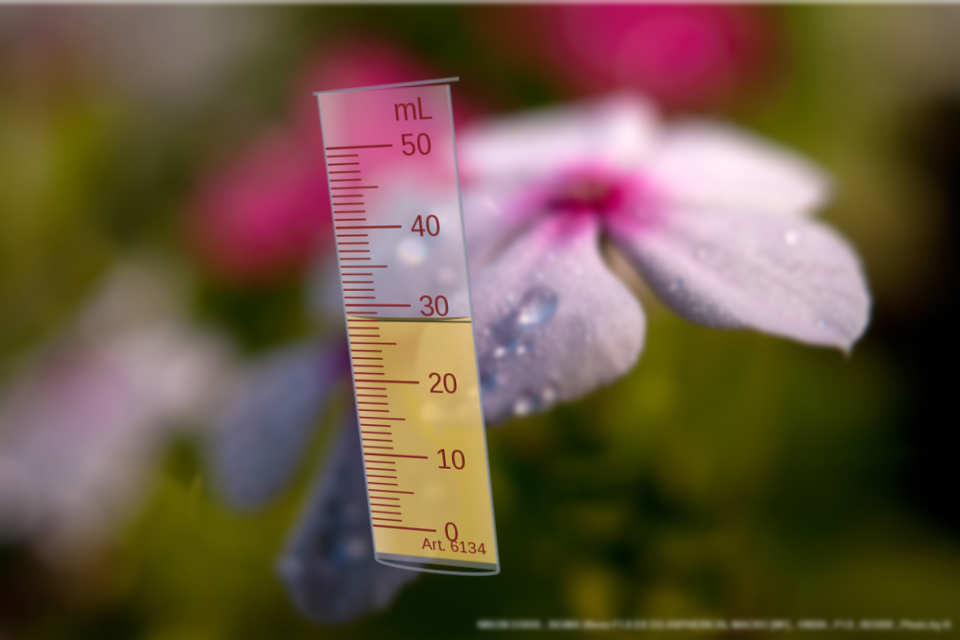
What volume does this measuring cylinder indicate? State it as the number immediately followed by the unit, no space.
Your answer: 28mL
